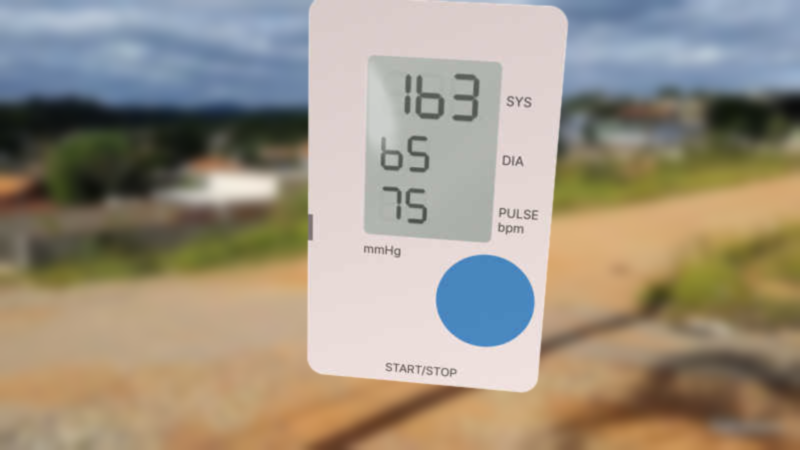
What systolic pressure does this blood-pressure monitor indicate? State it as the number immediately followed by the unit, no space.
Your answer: 163mmHg
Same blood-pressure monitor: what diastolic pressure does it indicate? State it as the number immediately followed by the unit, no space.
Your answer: 65mmHg
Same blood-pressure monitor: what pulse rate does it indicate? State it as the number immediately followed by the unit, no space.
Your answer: 75bpm
